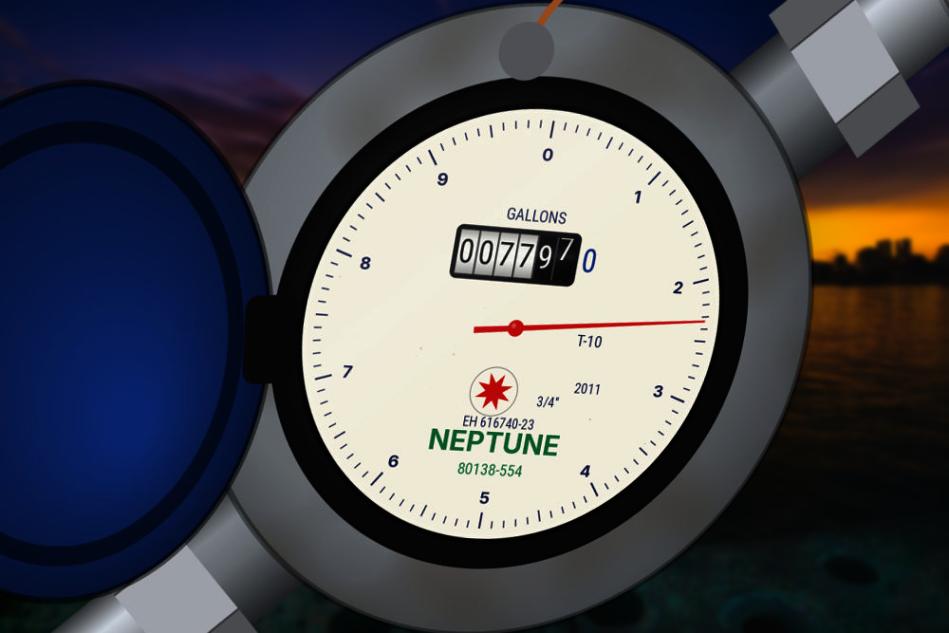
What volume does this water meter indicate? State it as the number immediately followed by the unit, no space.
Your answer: 77972.3gal
